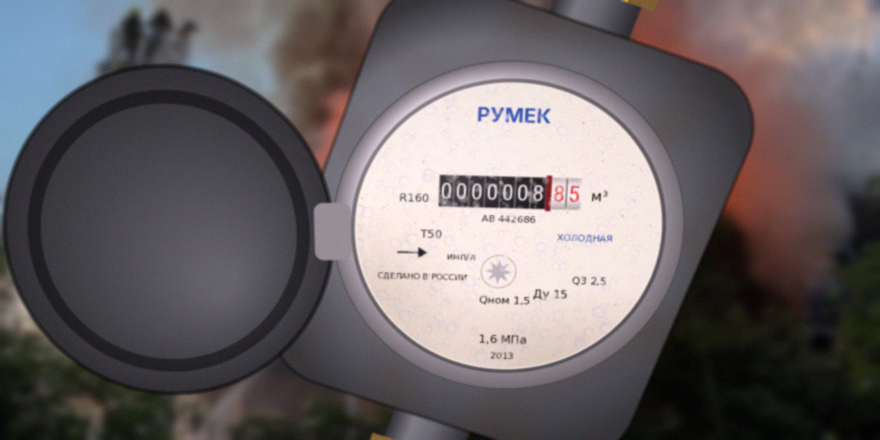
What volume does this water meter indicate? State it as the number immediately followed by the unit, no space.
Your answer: 8.85m³
